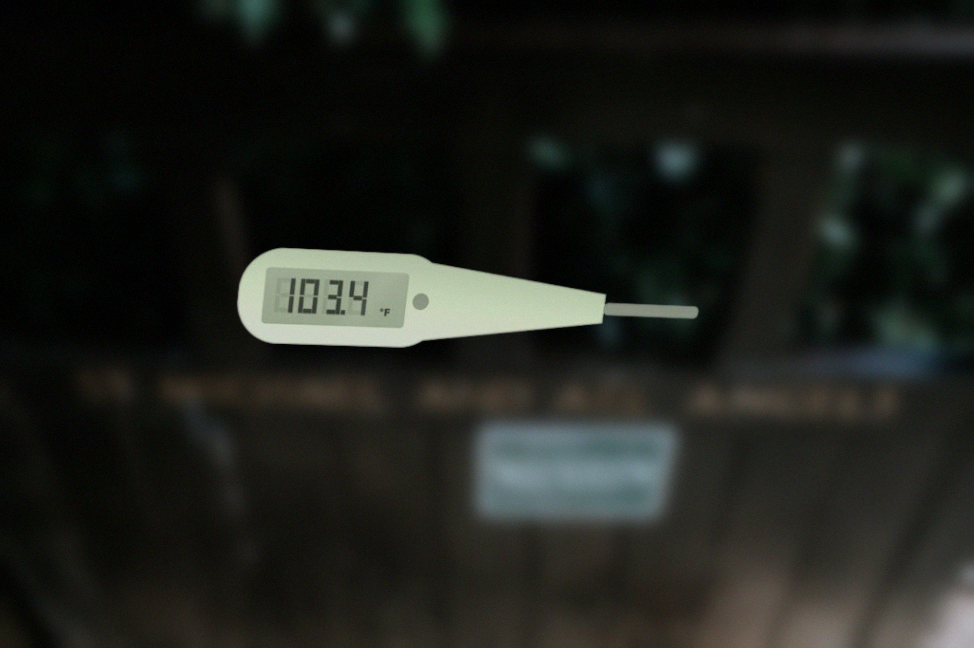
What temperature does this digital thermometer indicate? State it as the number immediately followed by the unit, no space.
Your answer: 103.4°F
